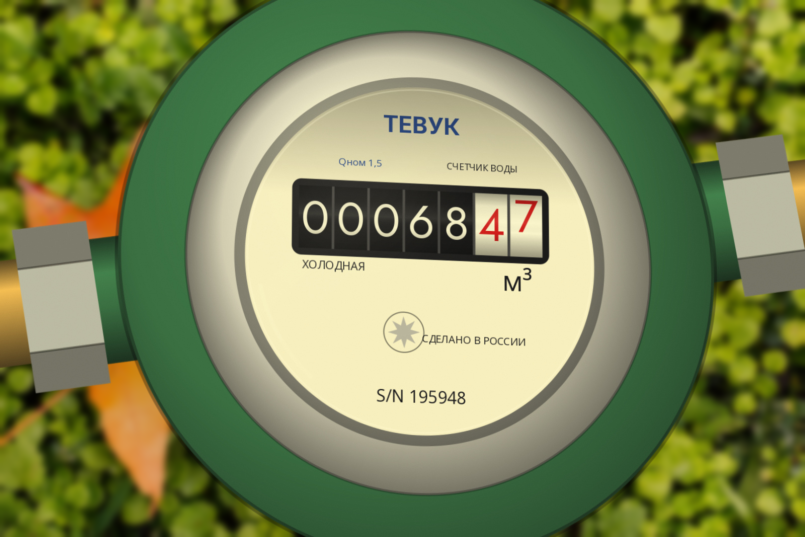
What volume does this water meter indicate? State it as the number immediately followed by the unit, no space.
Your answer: 68.47m³
